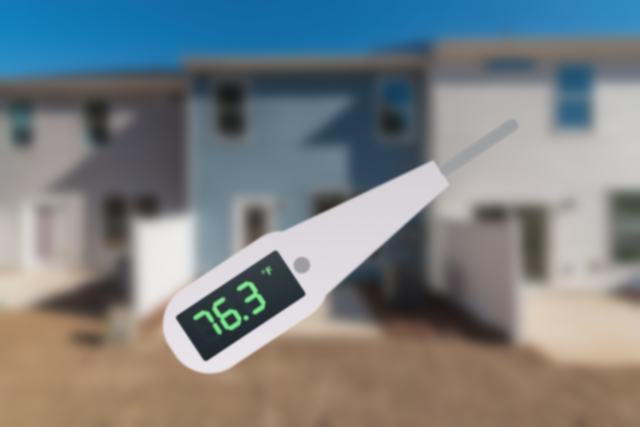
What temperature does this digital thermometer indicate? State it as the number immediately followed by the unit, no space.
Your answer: 76.3°F
